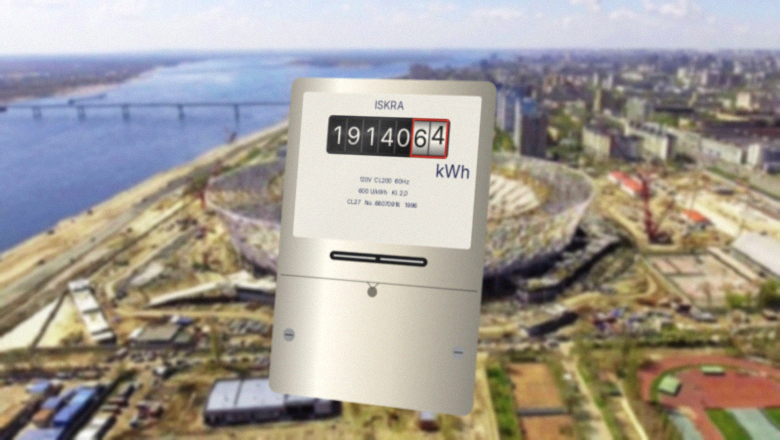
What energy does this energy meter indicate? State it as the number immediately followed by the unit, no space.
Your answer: 19140.64kWh
